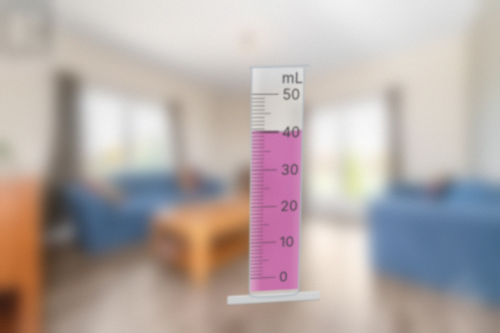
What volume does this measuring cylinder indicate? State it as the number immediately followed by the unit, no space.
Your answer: 40mL
